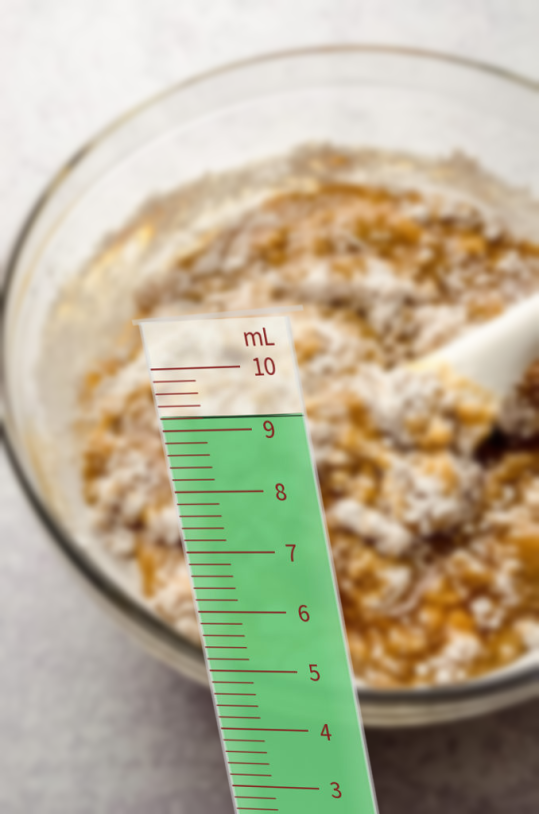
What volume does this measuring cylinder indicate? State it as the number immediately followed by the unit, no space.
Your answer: 9.2mL
